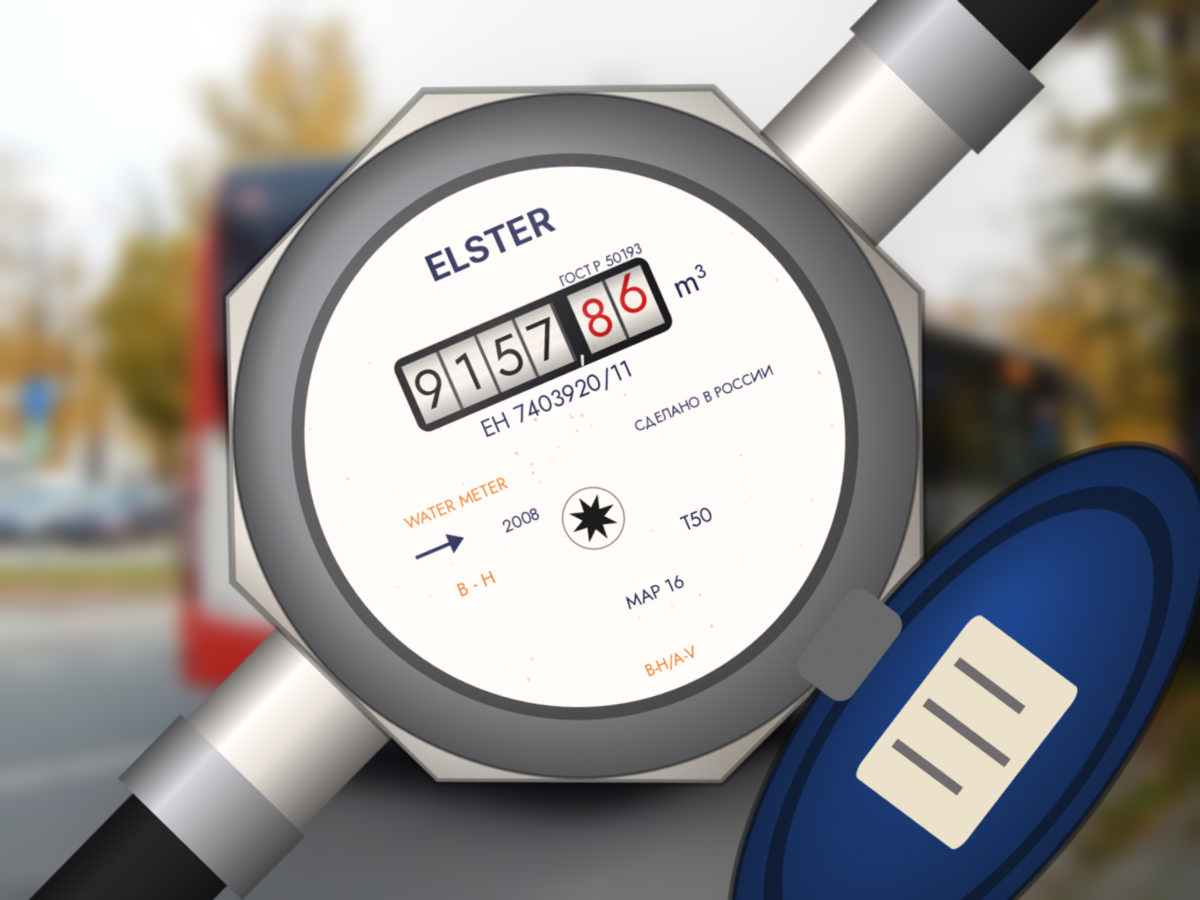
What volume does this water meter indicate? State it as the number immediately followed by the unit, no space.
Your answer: 9157.86m³
